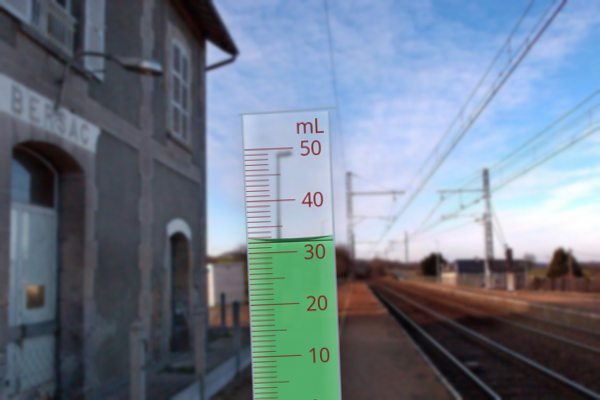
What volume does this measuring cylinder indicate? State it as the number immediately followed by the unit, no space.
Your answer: 32mL
